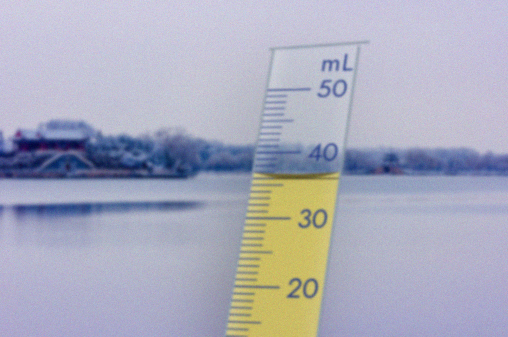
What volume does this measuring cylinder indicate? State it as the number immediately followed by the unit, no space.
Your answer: 36mL
